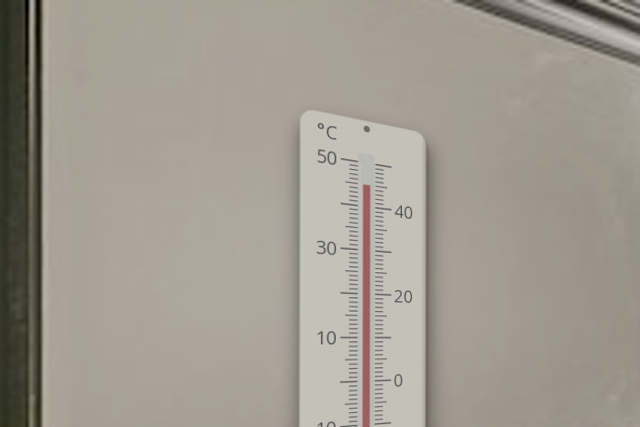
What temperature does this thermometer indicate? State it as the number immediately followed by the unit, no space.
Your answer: 45°C
